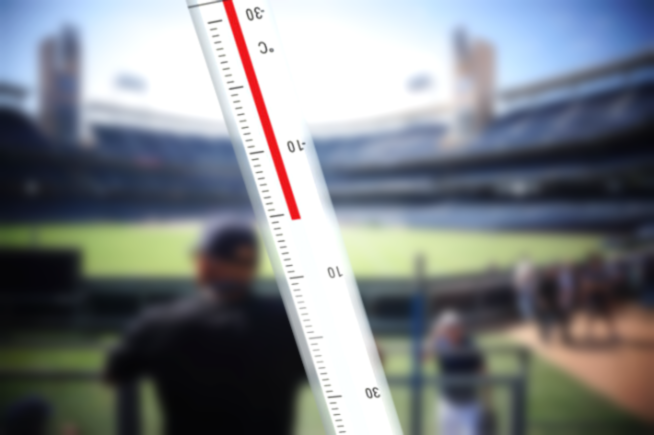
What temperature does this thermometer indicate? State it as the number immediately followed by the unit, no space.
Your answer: 1°C
